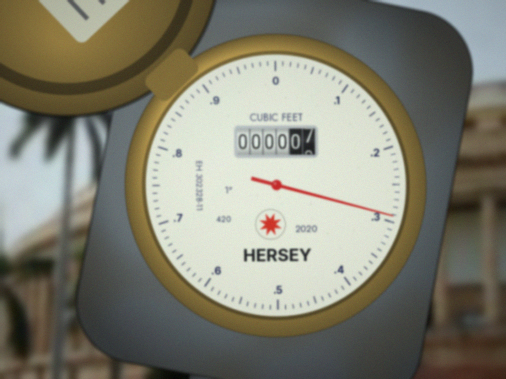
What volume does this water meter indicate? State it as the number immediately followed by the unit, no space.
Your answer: 7.29ft³
